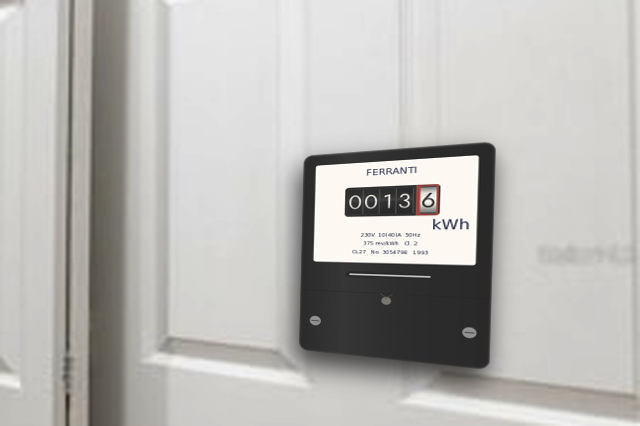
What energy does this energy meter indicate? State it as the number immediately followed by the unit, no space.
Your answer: 13.6kWh
